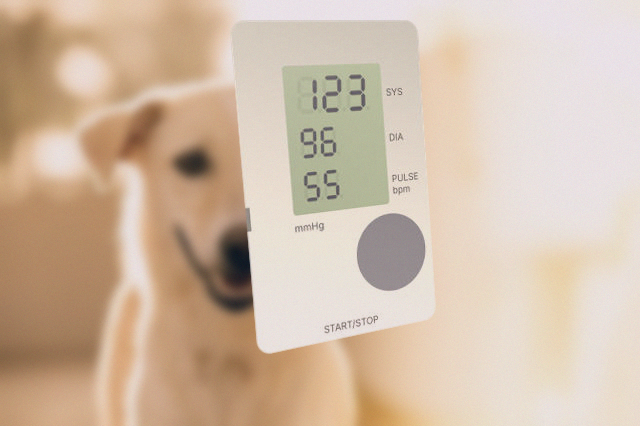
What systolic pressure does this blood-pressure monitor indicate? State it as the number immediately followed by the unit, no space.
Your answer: 123mmHg
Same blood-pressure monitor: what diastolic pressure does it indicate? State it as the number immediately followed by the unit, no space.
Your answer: 96mmHg
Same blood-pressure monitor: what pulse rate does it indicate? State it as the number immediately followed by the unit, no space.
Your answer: 55bpm
